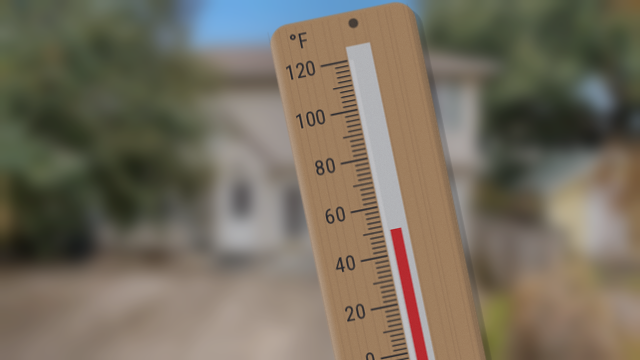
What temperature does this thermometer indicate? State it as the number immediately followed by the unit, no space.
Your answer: 50°F
